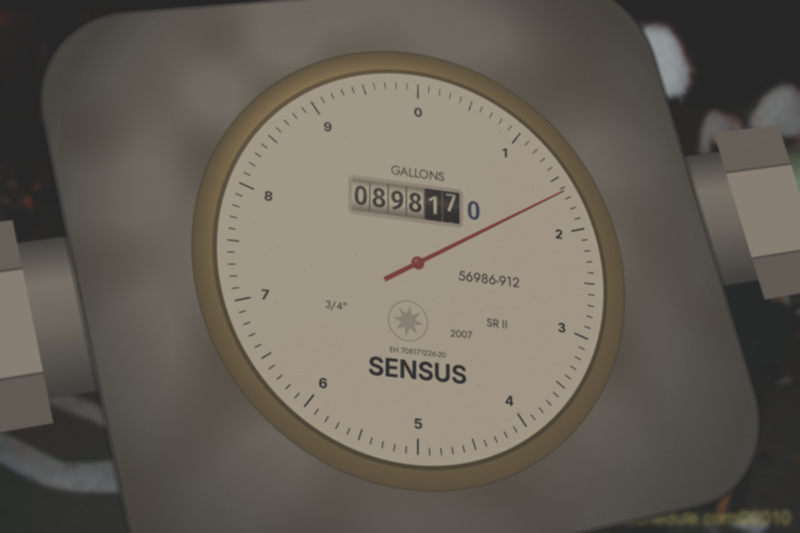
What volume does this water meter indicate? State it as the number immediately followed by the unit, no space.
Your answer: 898171.6gal
